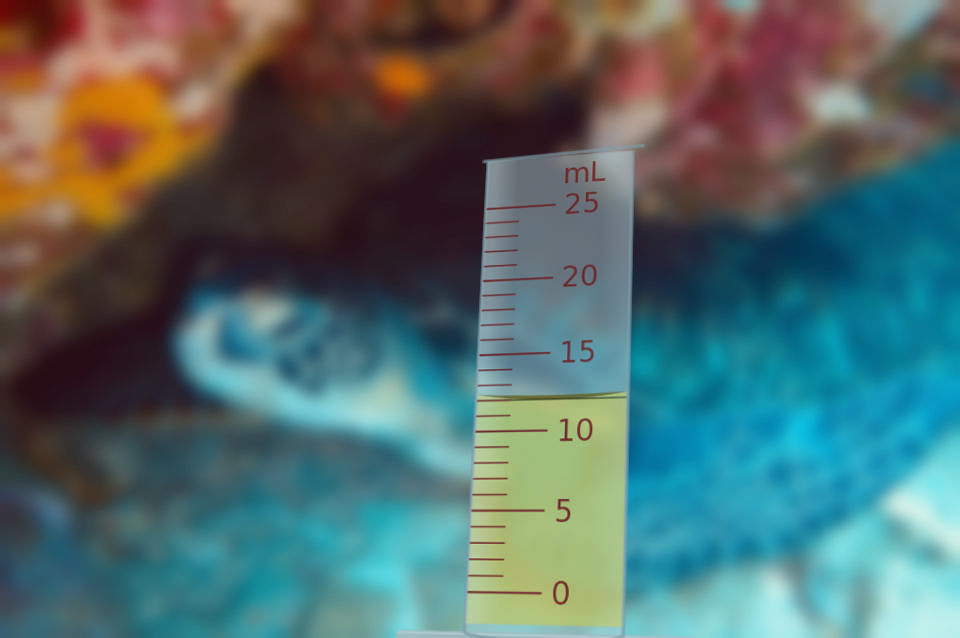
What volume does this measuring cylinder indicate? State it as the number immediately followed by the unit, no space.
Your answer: 12mL
